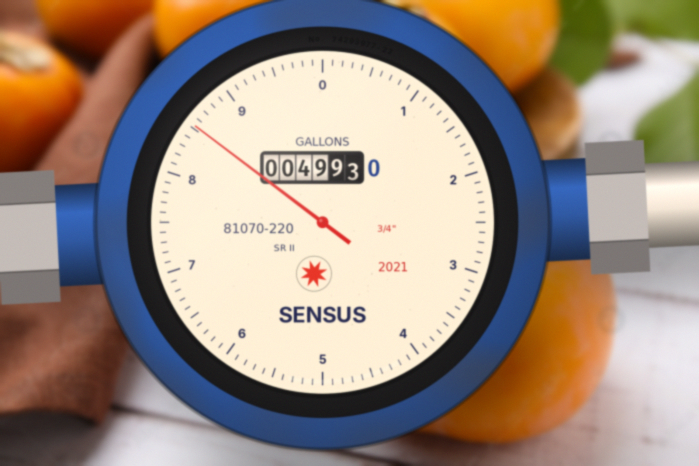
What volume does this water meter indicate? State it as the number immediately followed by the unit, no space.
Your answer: 49928.5gal
